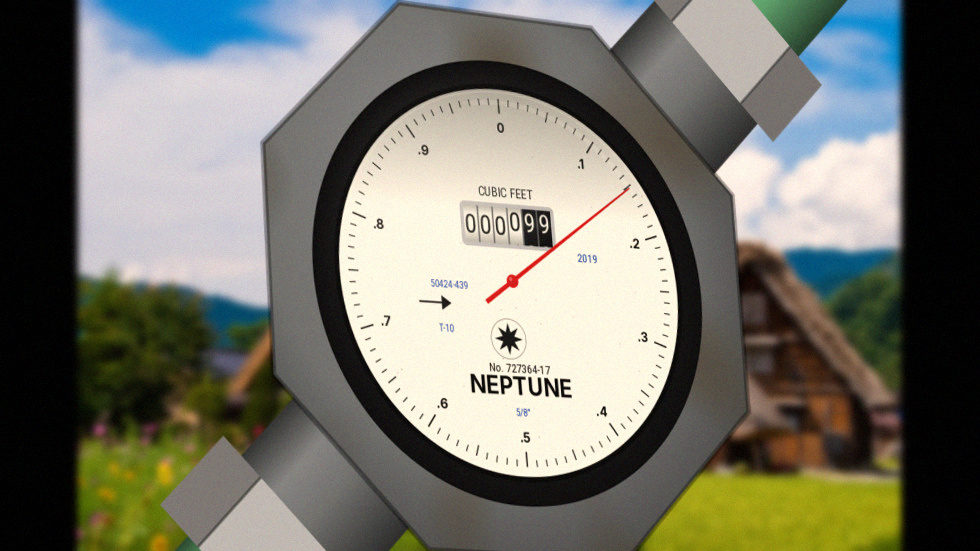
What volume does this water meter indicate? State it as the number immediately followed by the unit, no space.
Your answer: 99.15ft³
